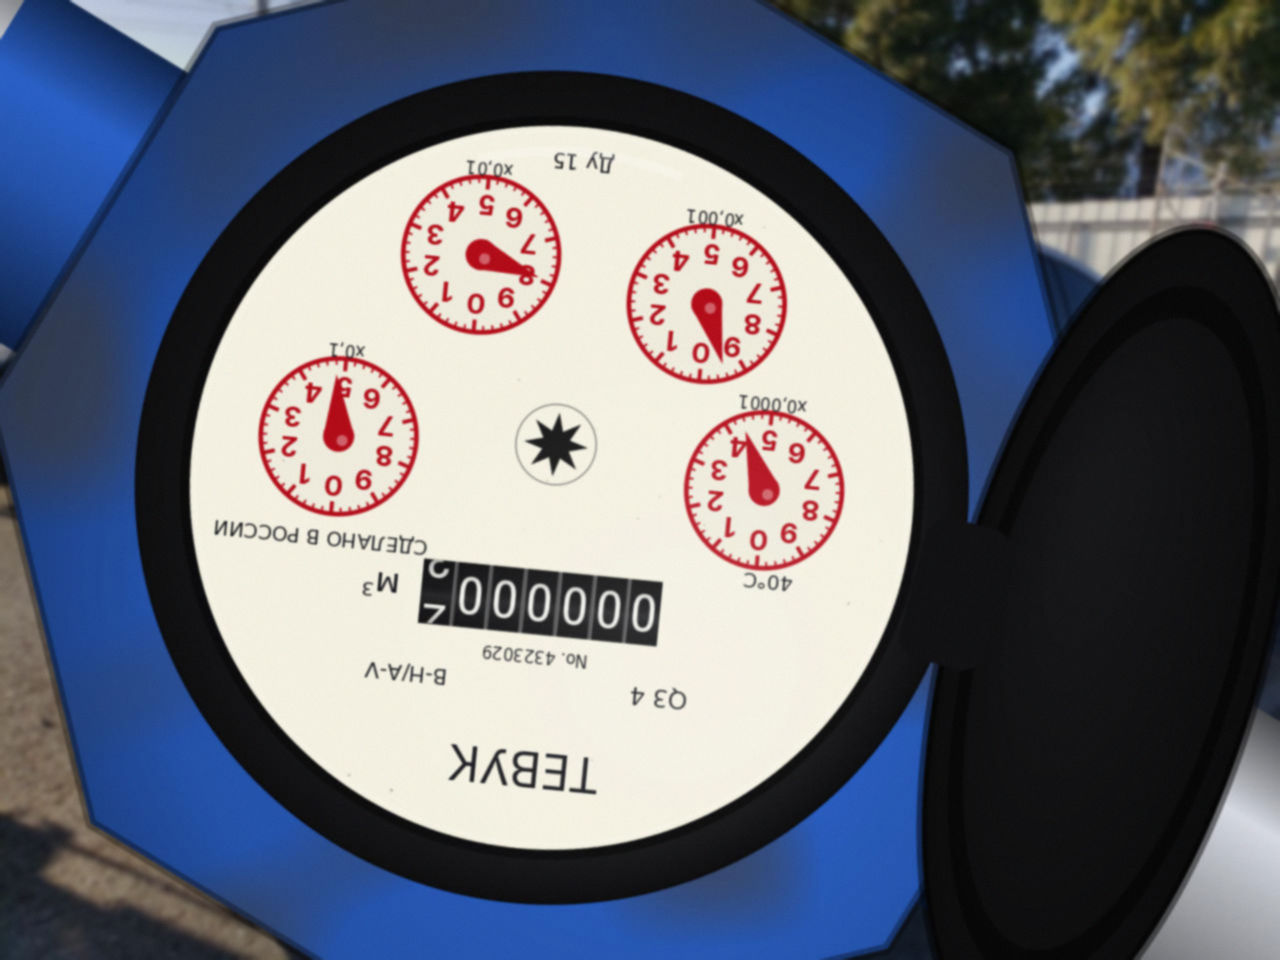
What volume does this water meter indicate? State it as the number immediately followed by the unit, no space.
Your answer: 2.4794m³
